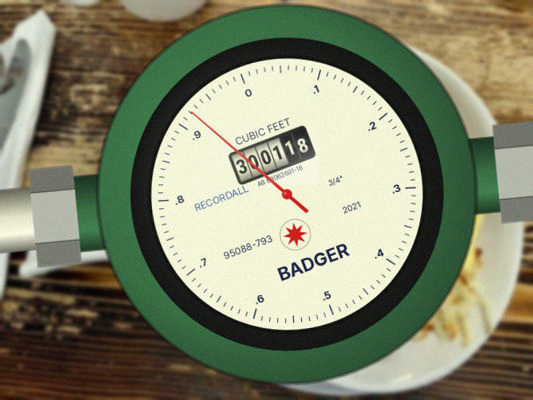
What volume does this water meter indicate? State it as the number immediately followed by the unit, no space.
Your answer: 300117.92ft³
